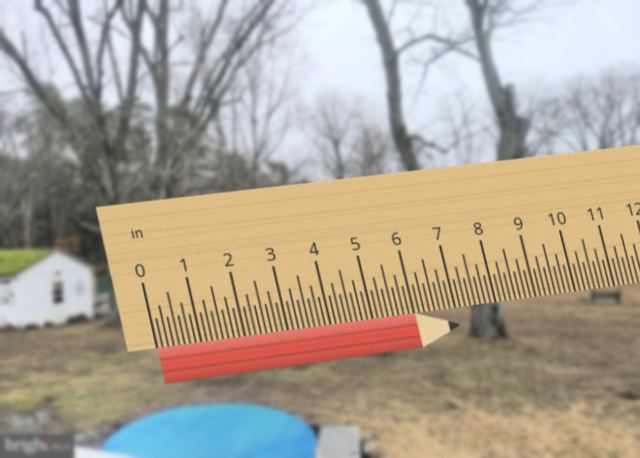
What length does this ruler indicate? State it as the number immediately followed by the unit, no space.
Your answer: 7in
